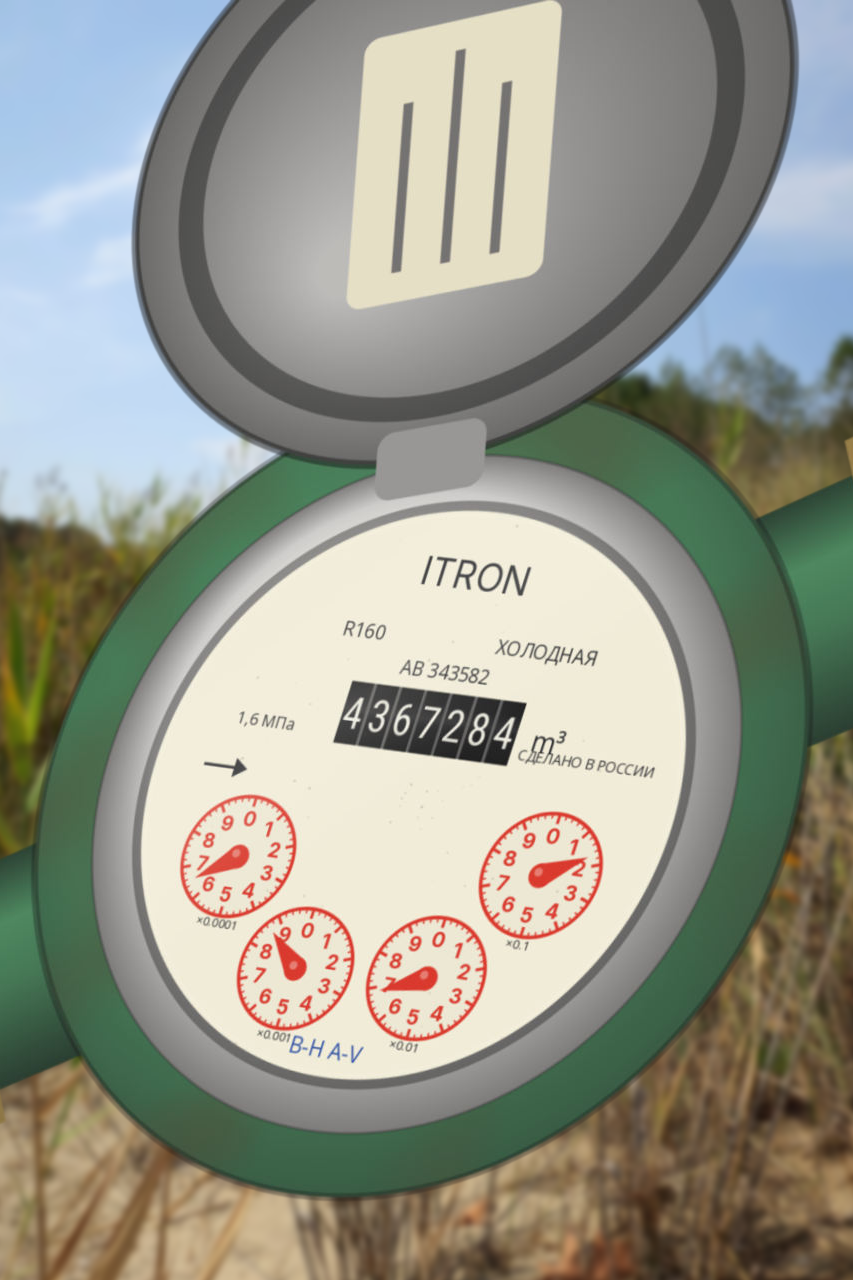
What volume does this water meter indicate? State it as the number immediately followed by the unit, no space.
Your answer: 4367284.1686m³
